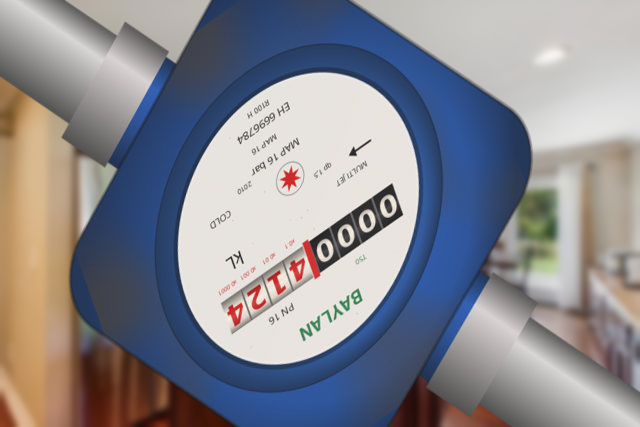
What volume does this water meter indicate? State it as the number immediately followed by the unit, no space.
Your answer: 0.4124kL
